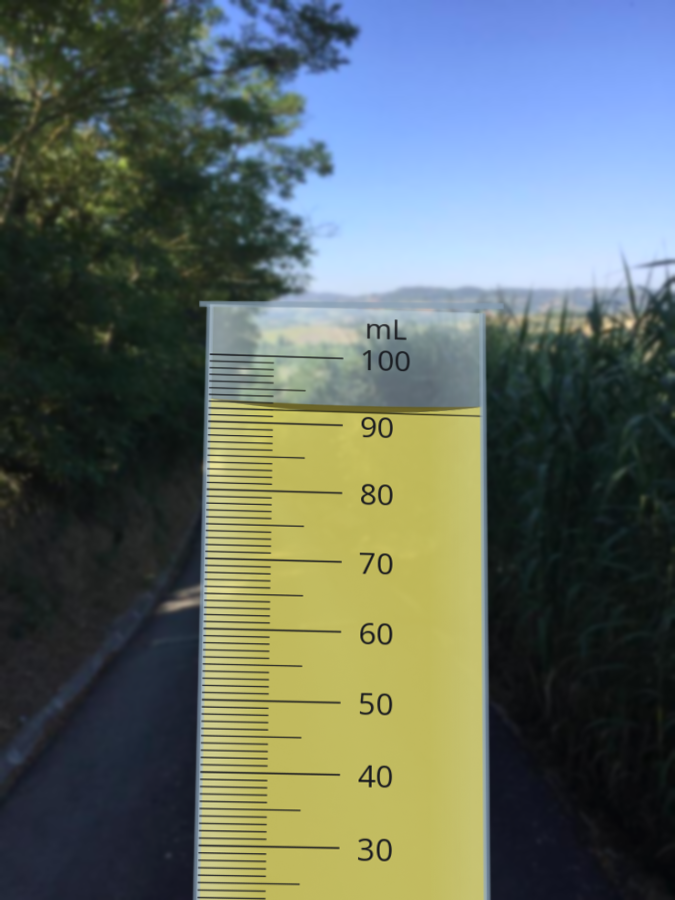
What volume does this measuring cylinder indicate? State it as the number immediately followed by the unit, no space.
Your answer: 92mL
